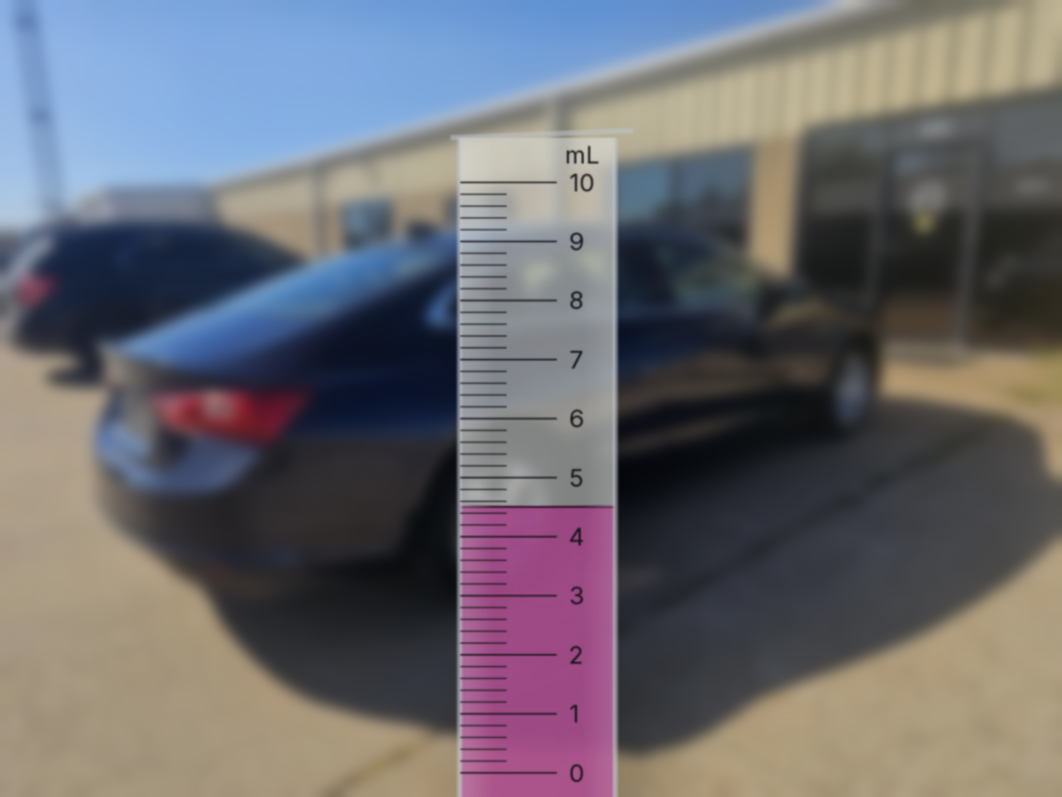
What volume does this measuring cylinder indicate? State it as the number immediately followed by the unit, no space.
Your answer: 4.5mL
